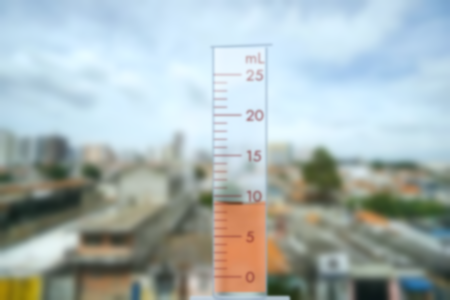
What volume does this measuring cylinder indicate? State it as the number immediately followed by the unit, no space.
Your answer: 9mL
